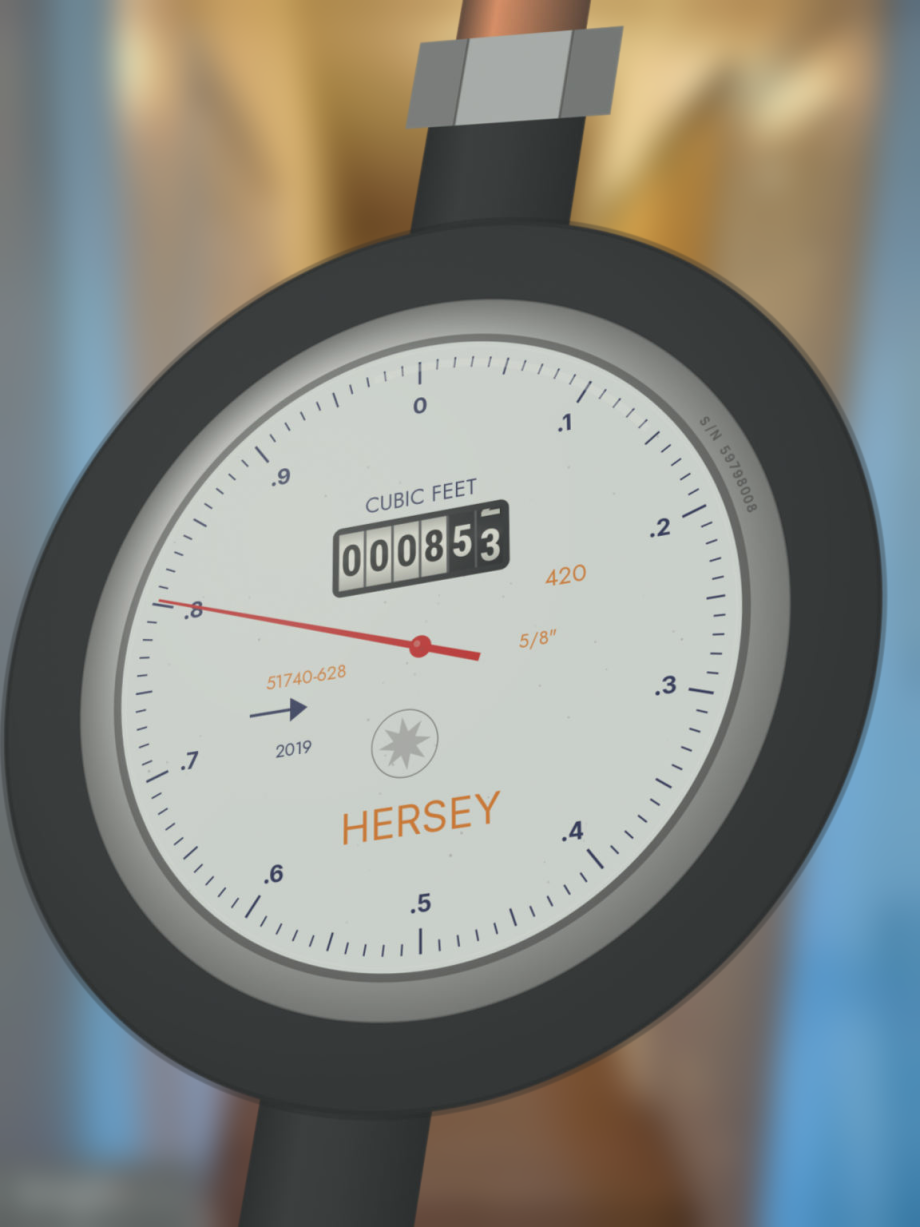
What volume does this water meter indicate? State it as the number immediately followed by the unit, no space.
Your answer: 852.80ft³
